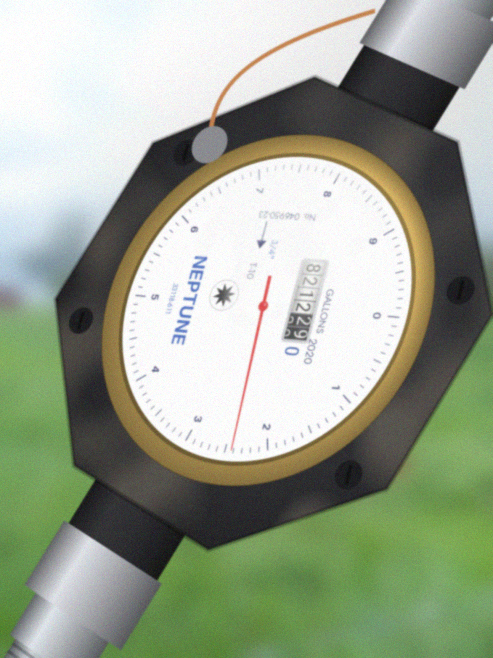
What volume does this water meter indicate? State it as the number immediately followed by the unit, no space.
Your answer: 8212292.4gal
